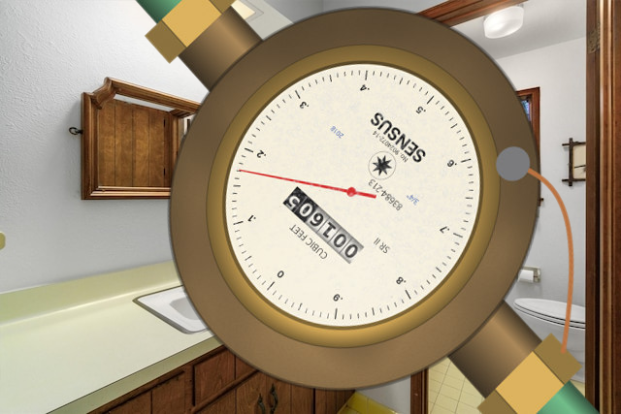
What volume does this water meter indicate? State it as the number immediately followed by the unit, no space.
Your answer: 1605.17ft³
